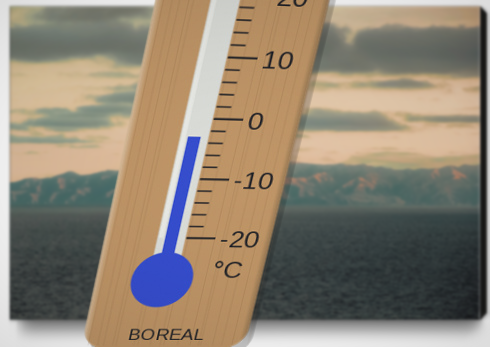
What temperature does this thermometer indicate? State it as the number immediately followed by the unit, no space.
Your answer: -3°C
